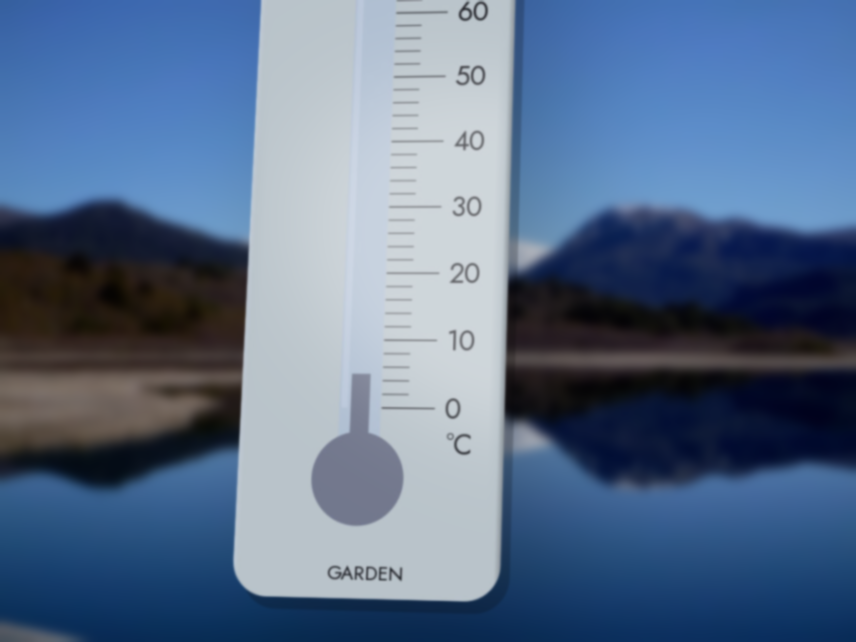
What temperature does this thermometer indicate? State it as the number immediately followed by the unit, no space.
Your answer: 5°C
